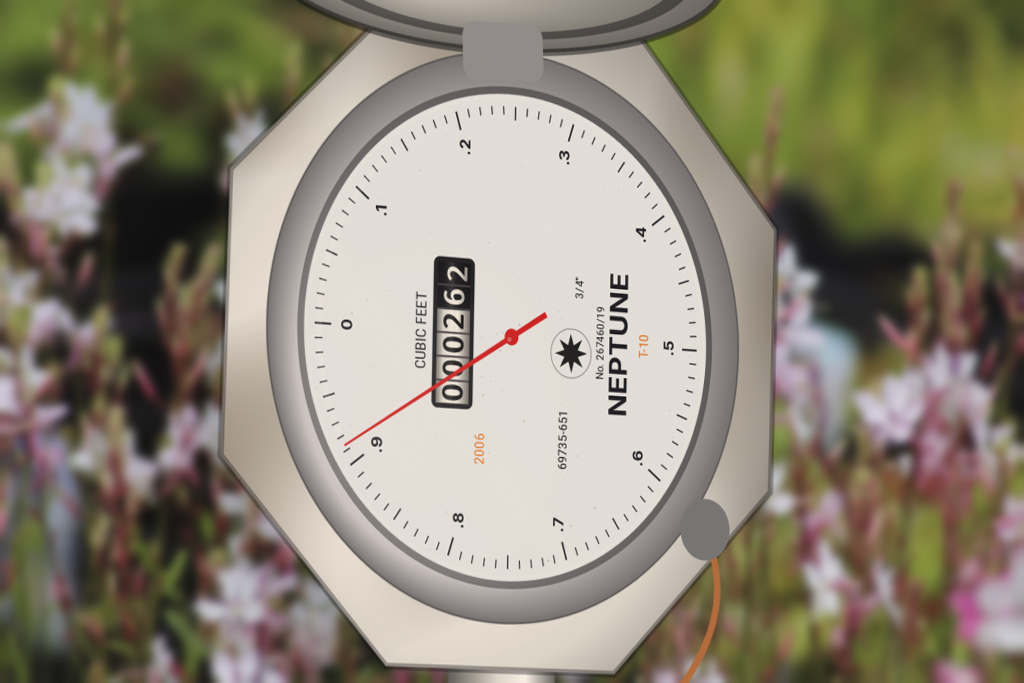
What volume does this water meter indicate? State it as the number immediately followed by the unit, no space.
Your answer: 261.91ft³
